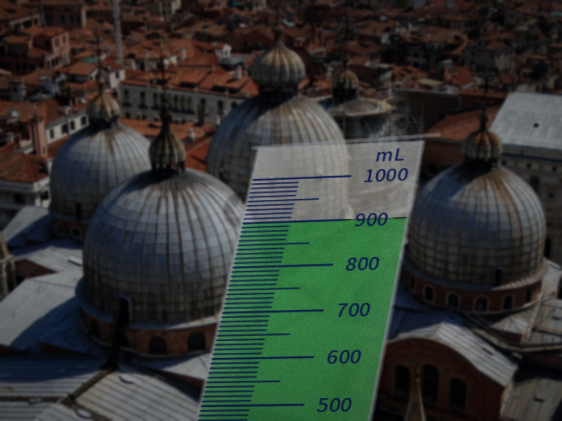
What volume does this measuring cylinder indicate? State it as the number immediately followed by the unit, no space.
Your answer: 900mL
